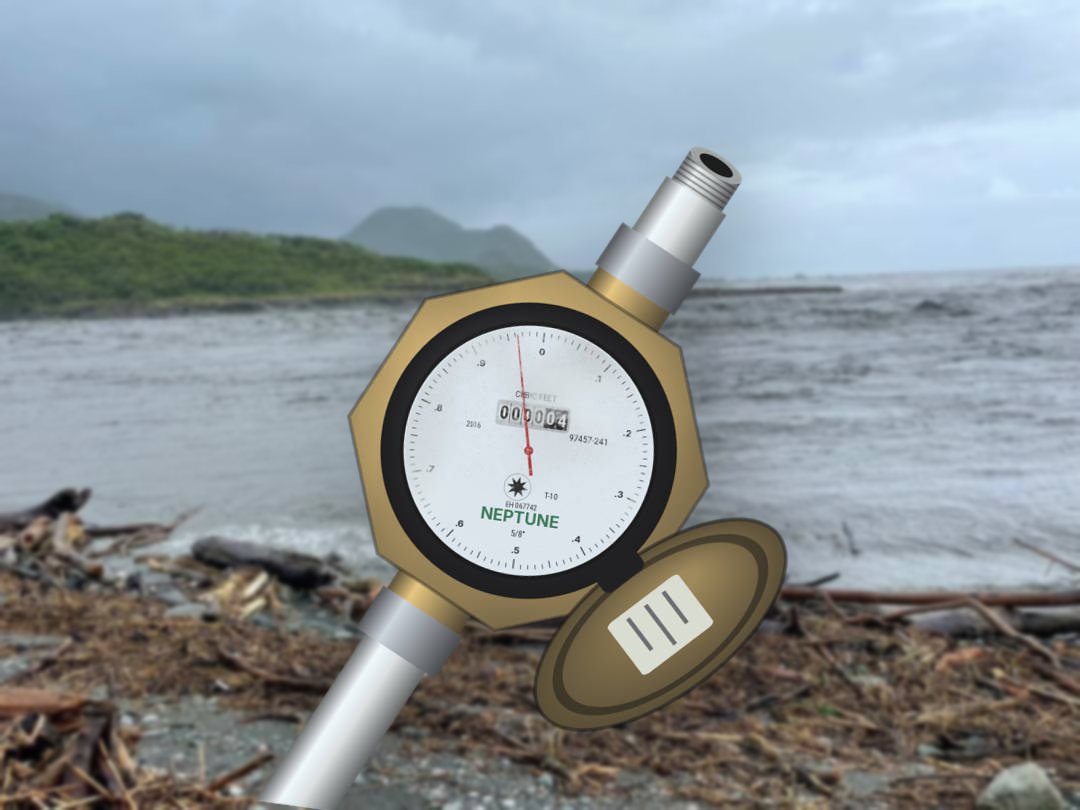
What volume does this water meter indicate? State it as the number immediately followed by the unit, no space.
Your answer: 3.96ft³
